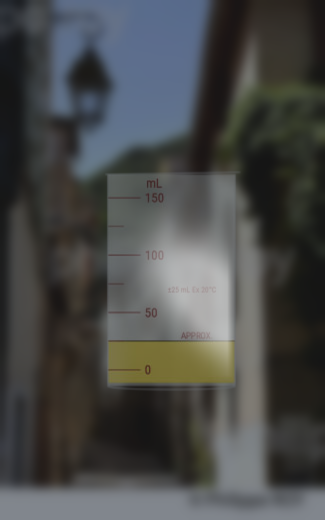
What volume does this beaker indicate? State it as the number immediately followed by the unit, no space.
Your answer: 25mL
